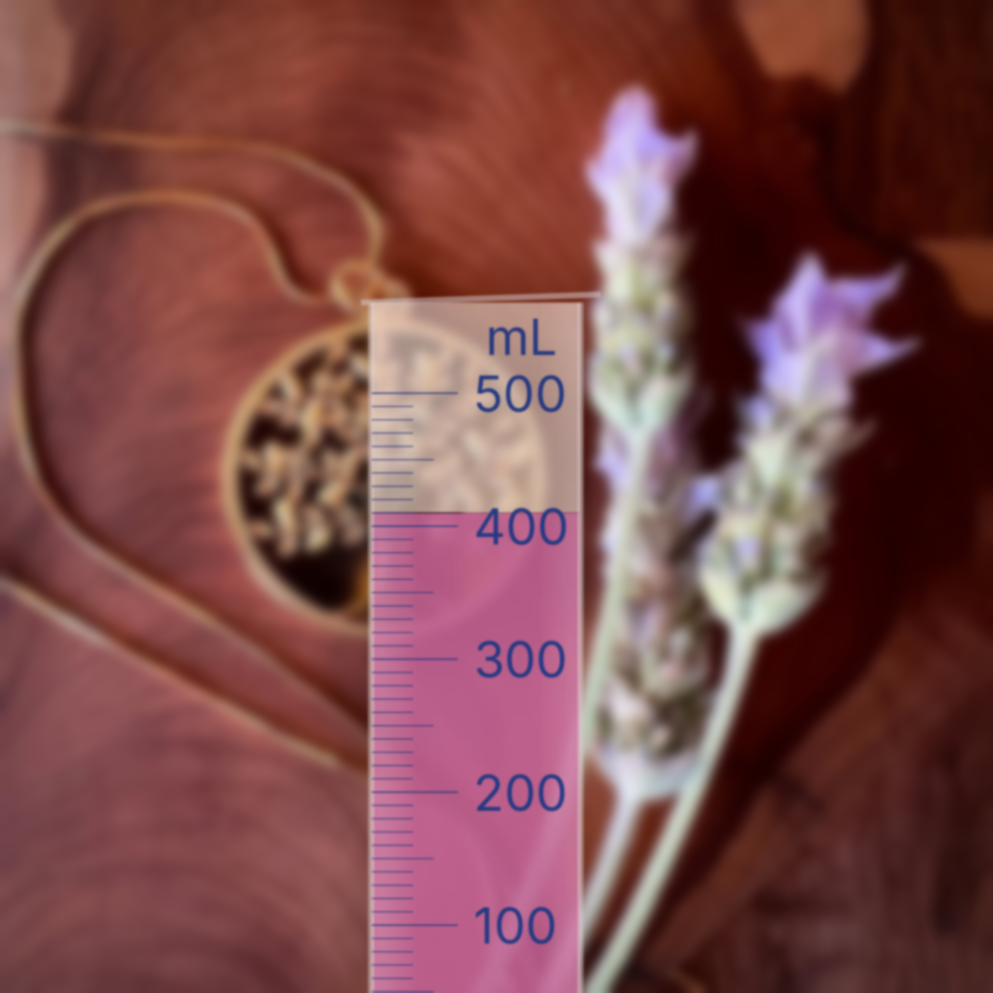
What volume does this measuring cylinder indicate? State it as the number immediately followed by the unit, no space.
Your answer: 410mL
